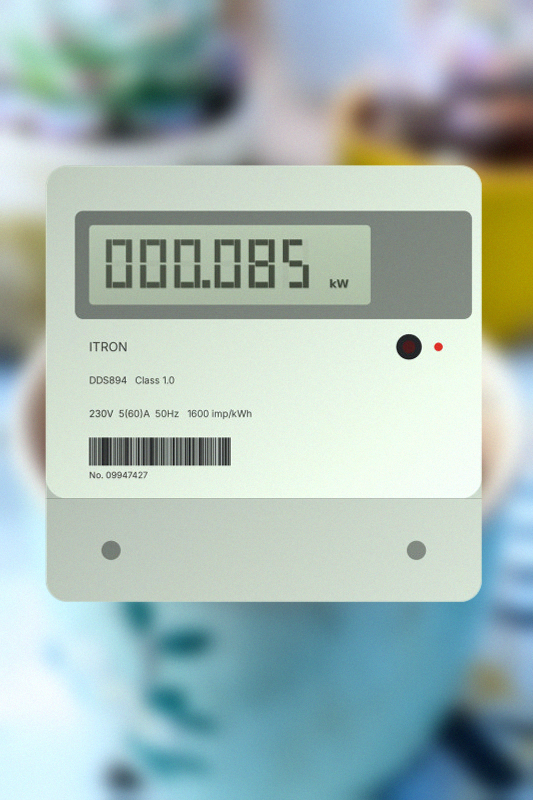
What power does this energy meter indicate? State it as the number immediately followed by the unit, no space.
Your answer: 0.085kW
